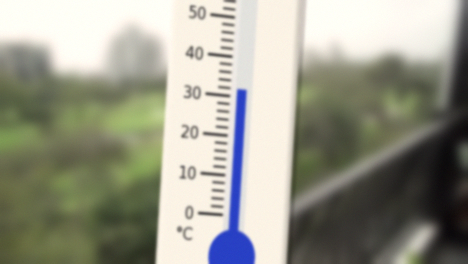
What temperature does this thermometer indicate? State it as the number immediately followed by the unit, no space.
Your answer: 32°C
